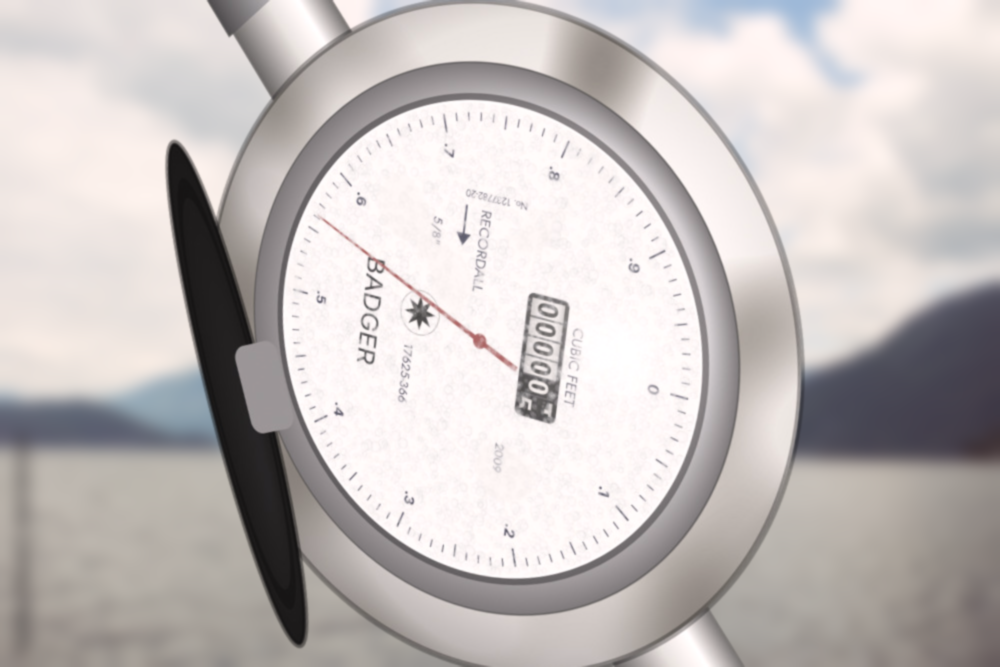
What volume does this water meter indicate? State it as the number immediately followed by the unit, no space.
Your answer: 4.56ft³
